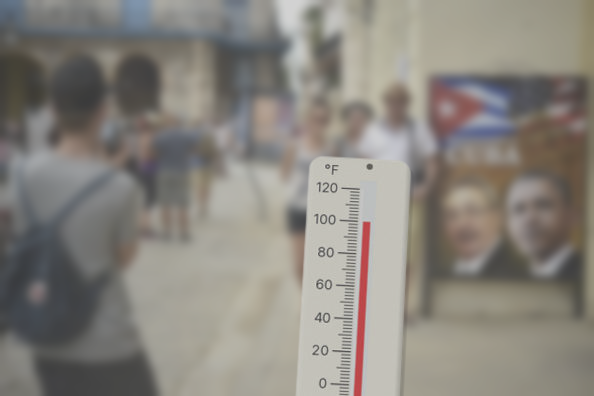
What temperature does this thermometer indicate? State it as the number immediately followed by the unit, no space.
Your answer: 100°F
